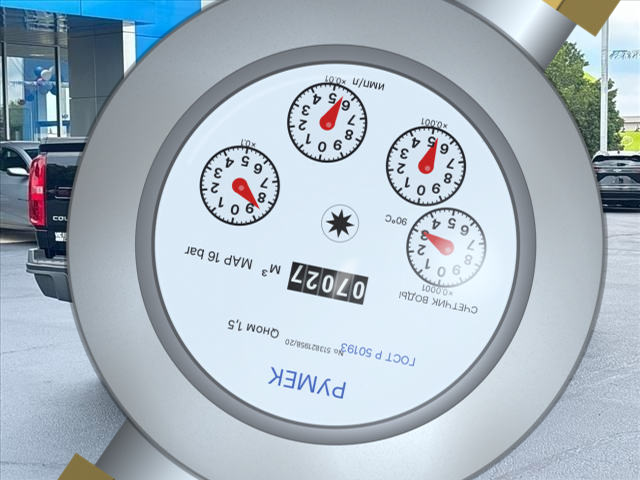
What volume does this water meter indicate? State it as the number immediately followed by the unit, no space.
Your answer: 7026.8553m³
